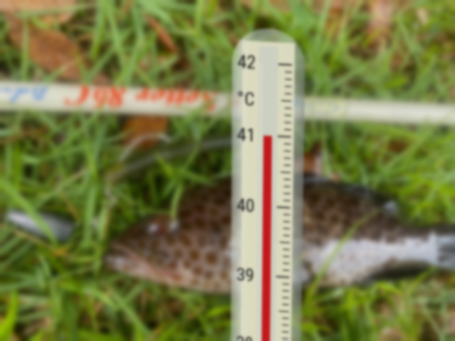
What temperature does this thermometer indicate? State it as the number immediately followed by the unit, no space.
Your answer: 41°C
